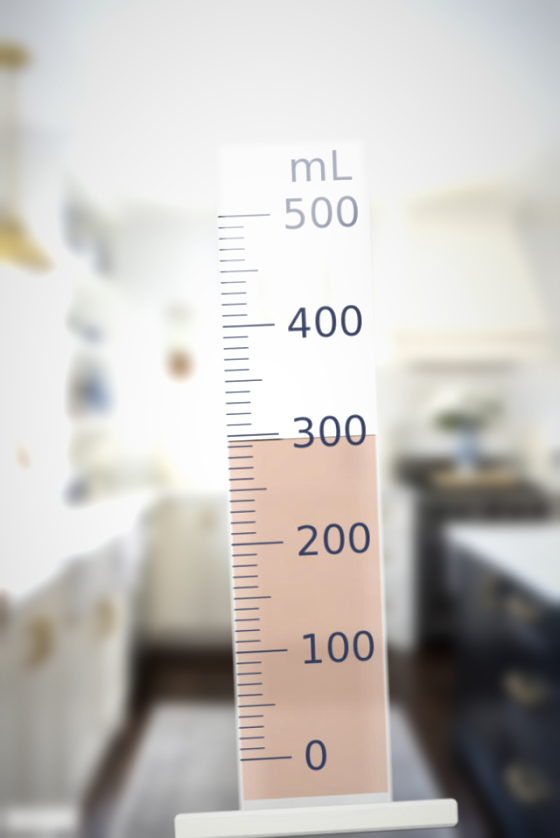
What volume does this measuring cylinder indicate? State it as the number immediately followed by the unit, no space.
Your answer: 295mL
